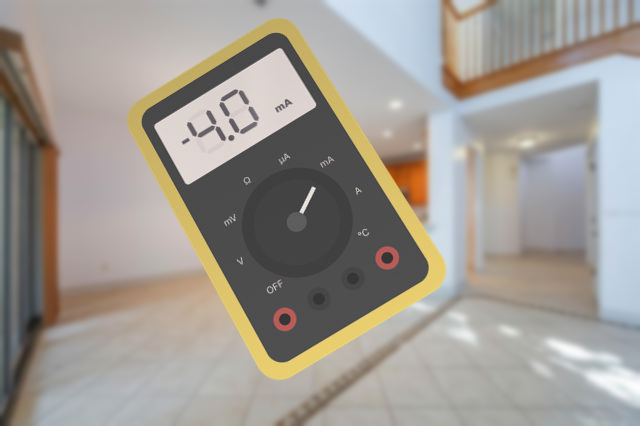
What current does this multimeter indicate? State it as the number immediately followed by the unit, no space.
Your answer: -4.0mA
